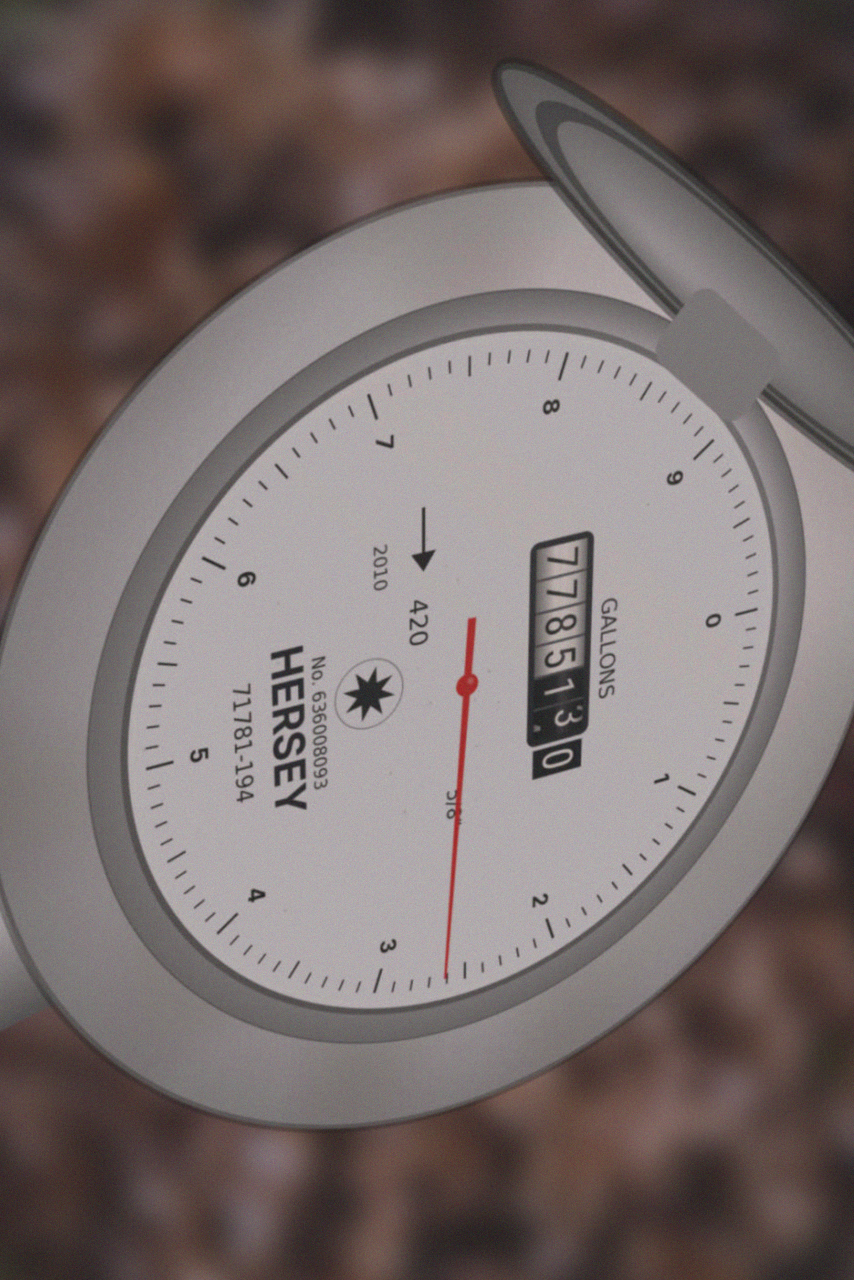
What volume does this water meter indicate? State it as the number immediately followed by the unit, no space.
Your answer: 7785132.6gal
